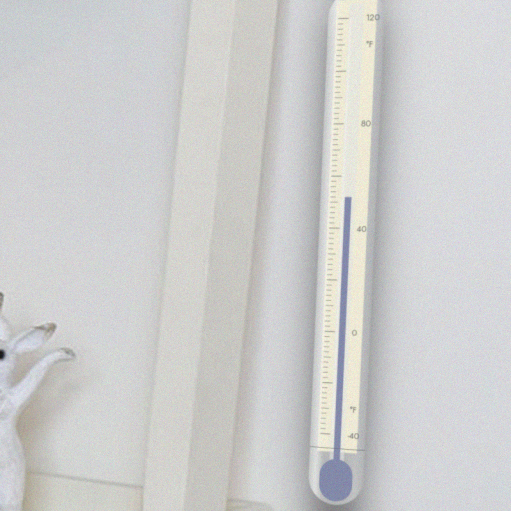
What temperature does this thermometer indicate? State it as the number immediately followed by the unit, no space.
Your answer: 52°F
